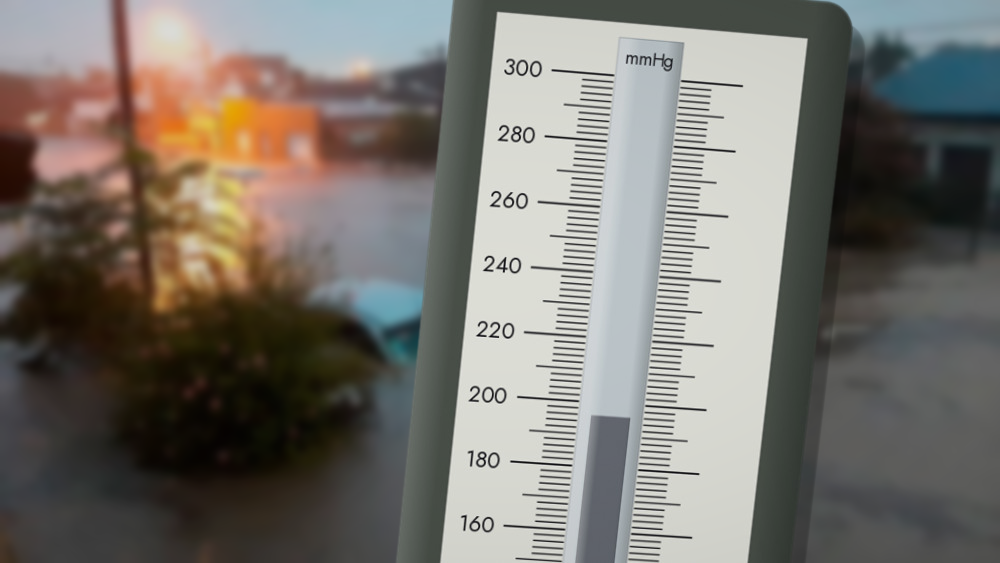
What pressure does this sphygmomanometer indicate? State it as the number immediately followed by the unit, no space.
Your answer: 196mmHg
